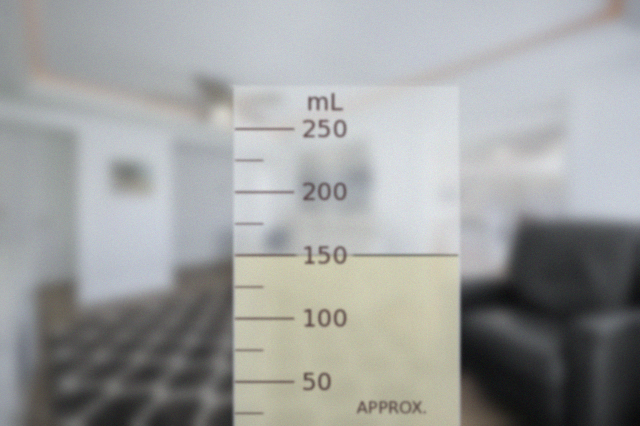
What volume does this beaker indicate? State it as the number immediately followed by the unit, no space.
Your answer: 150mL
